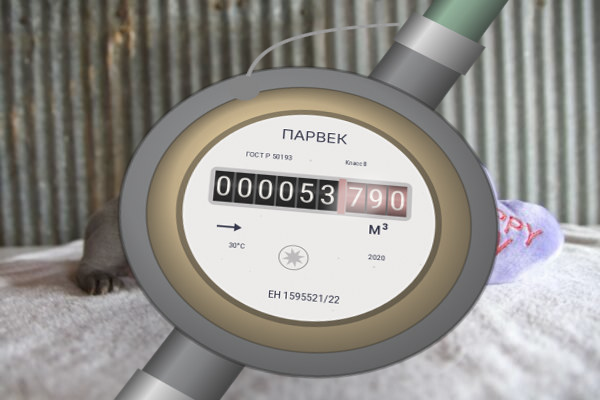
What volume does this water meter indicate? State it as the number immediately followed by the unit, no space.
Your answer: 53.790m³
